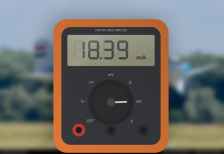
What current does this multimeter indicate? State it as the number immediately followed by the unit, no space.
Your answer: 18.39mA
